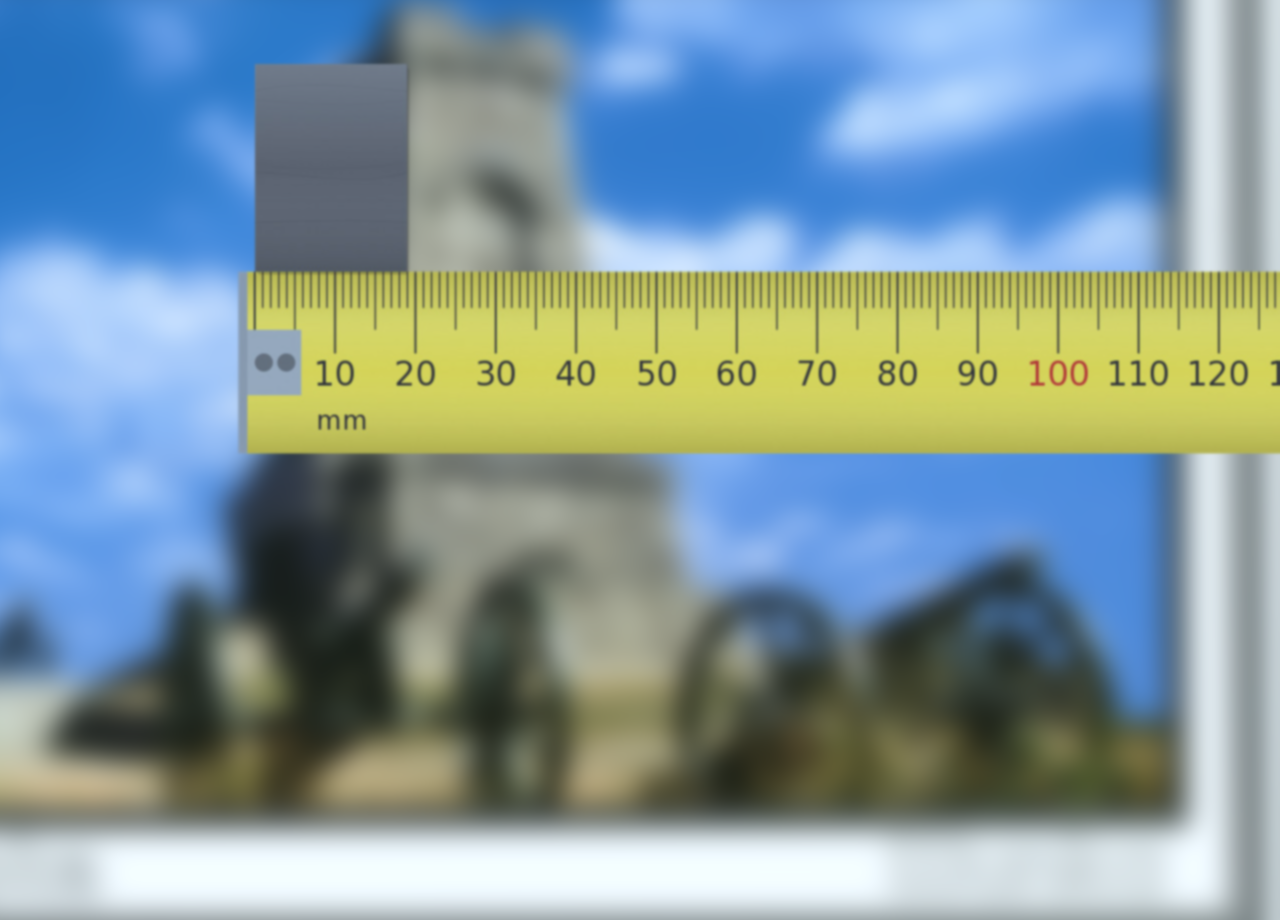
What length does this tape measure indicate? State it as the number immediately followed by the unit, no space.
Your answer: 19mm
